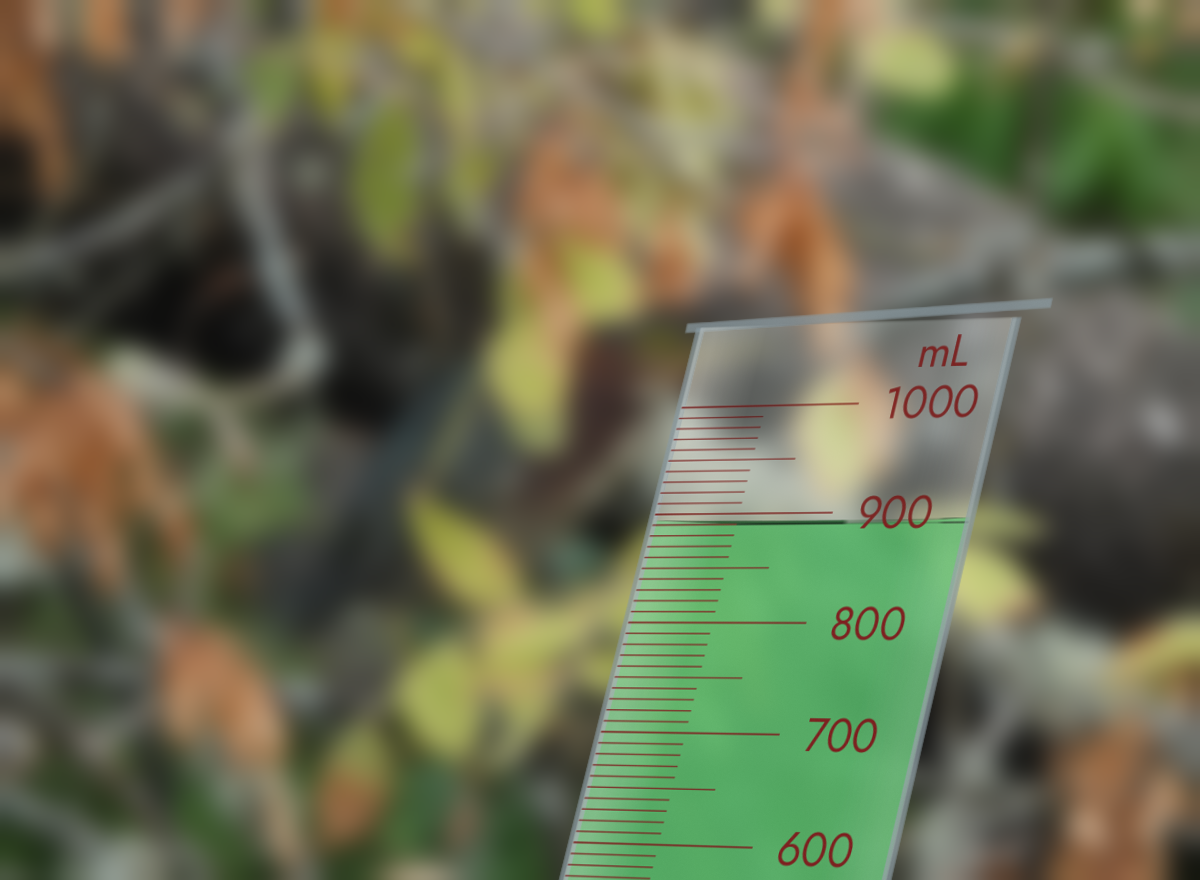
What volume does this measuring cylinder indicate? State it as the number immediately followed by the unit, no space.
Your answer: 890mL
